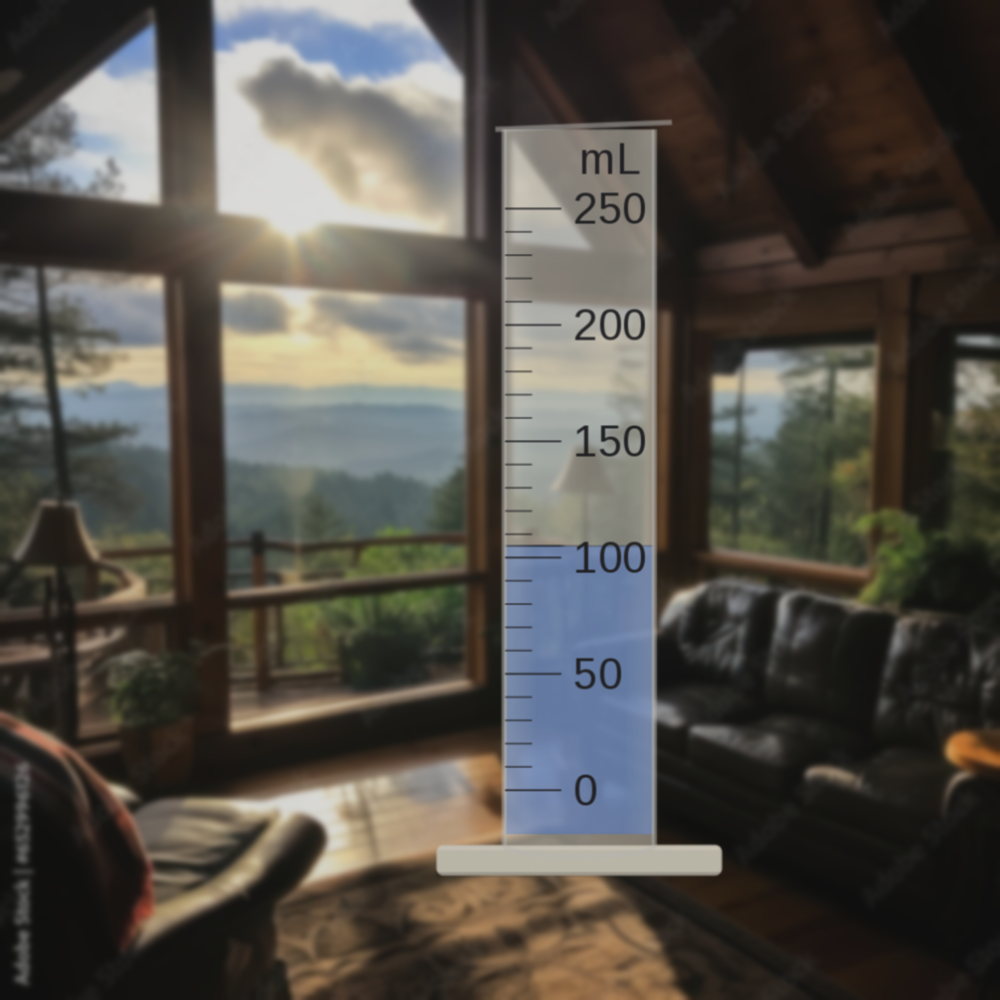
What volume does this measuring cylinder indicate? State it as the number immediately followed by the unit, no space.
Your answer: 105mL
